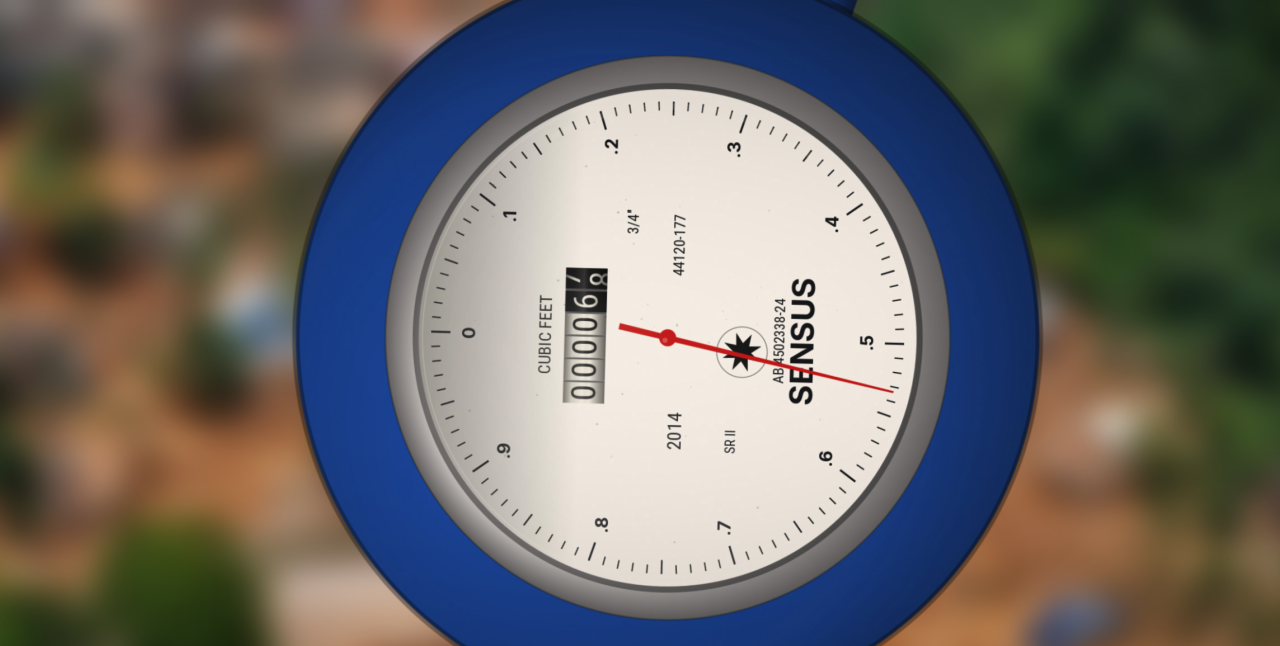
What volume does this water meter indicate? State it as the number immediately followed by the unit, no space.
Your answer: 67.53ft³
